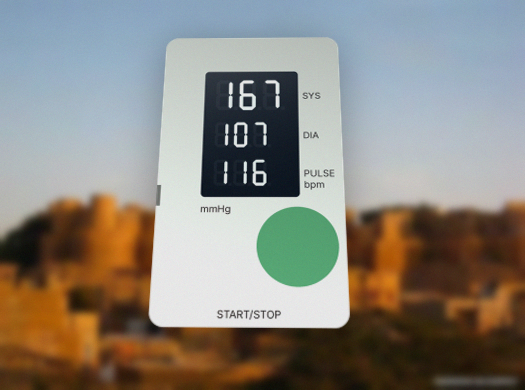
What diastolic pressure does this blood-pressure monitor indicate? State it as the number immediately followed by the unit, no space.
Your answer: 107mmHg
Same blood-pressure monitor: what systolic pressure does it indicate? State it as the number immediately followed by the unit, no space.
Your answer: 167mmHg
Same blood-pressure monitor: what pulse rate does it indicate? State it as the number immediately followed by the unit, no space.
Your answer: 116bpm
